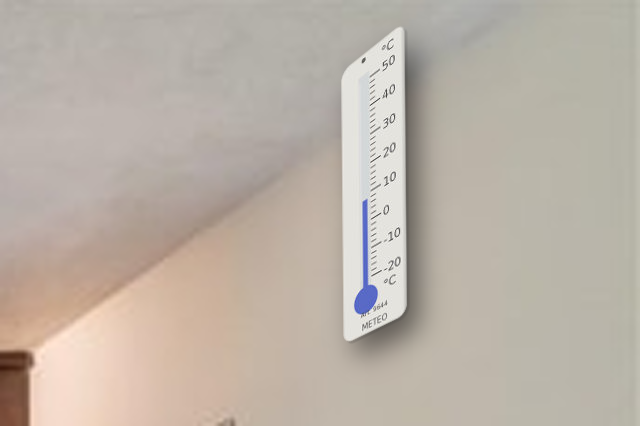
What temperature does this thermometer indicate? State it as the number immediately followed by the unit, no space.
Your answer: 8°C
